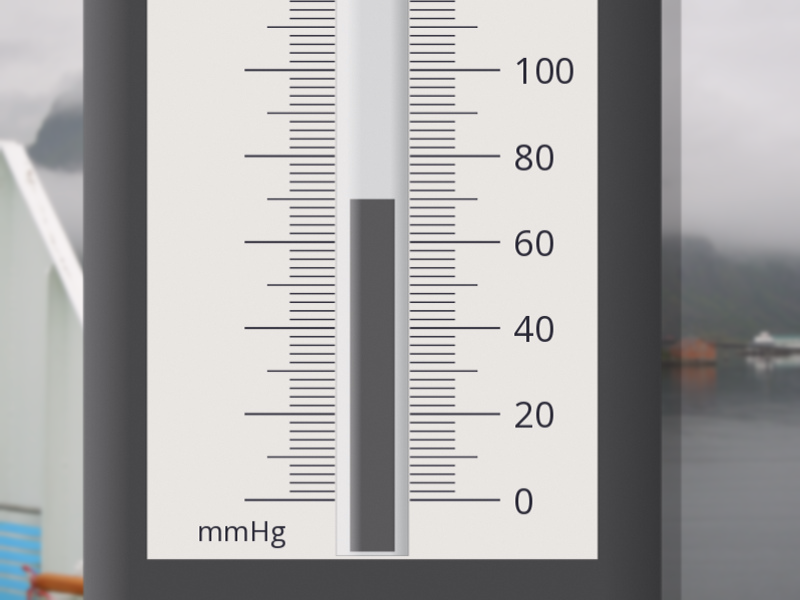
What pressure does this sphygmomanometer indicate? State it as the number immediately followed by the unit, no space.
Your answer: 70mmHg
